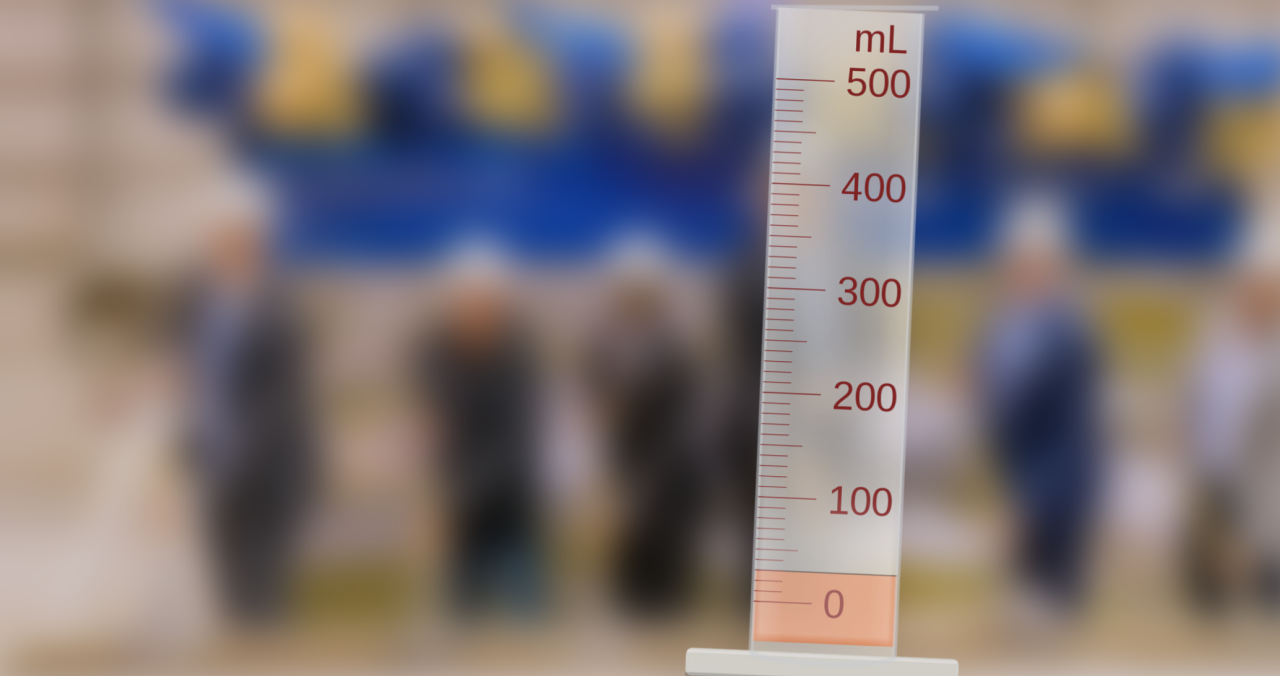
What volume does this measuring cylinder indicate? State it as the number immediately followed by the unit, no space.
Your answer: 30mL
